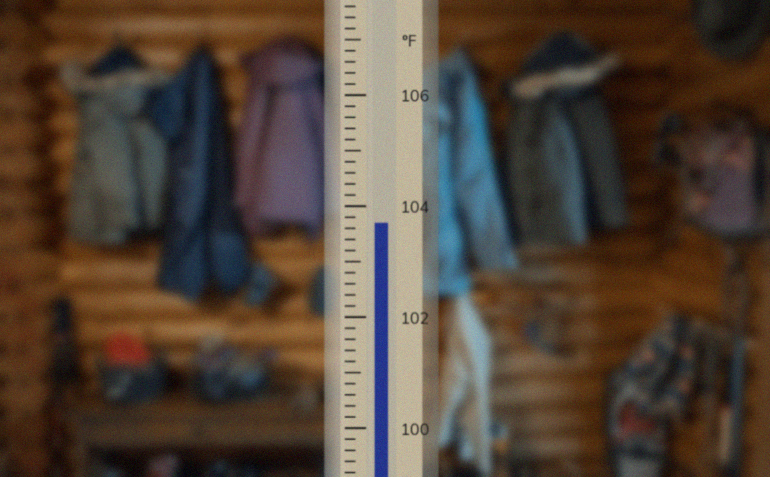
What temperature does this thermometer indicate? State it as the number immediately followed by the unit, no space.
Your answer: 103.7°F
